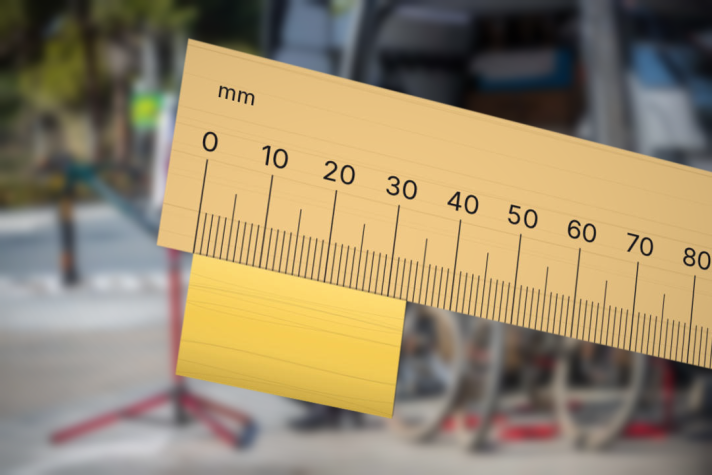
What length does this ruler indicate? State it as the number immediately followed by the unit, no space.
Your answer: 33mm
